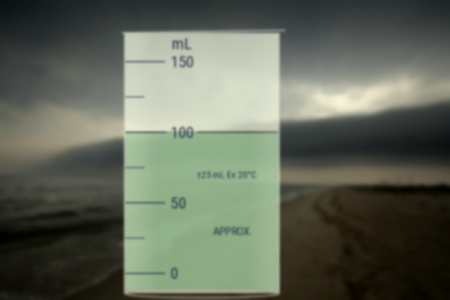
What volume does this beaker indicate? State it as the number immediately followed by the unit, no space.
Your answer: 100mL
